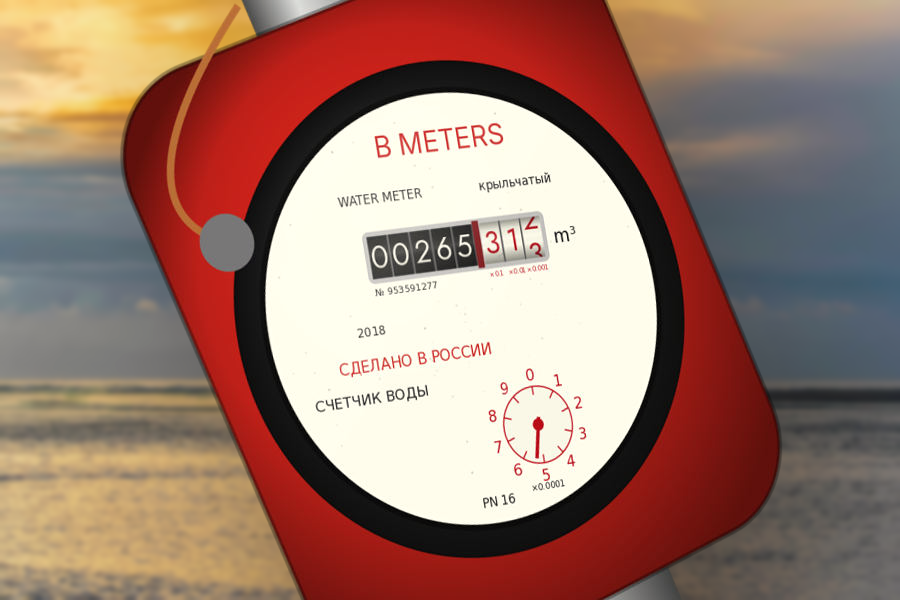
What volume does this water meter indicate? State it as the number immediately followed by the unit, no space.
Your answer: 265.3125m³
